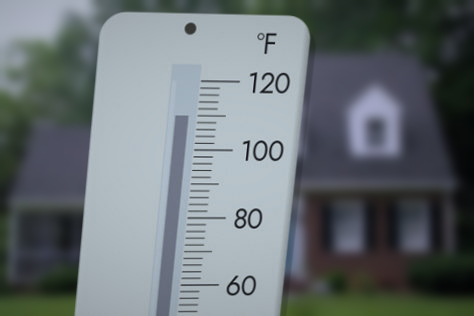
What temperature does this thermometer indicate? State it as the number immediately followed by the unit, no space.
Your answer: 110°F
